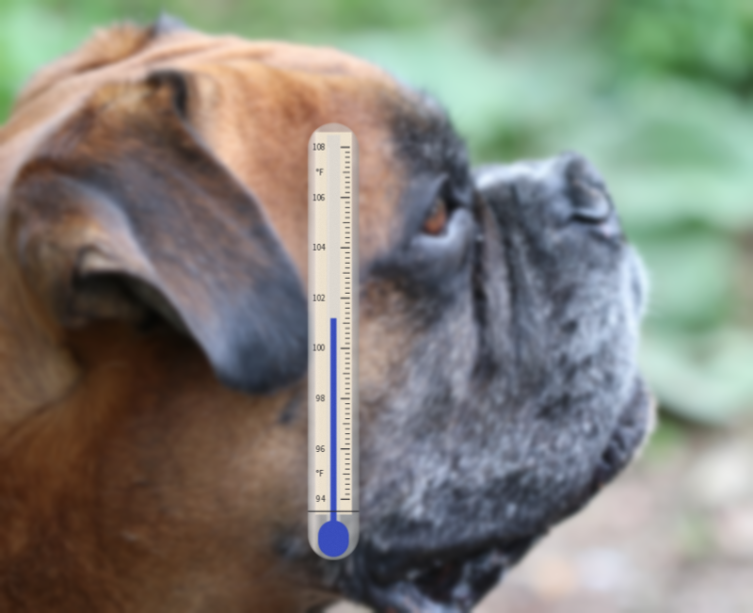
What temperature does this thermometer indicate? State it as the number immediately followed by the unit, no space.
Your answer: 101.2°F
